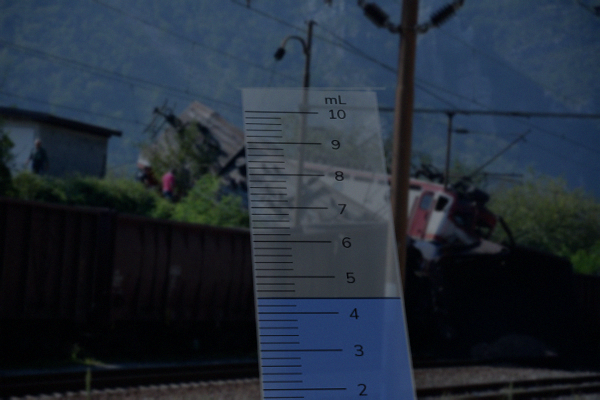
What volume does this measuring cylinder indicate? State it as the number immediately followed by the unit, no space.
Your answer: 4.4mL
